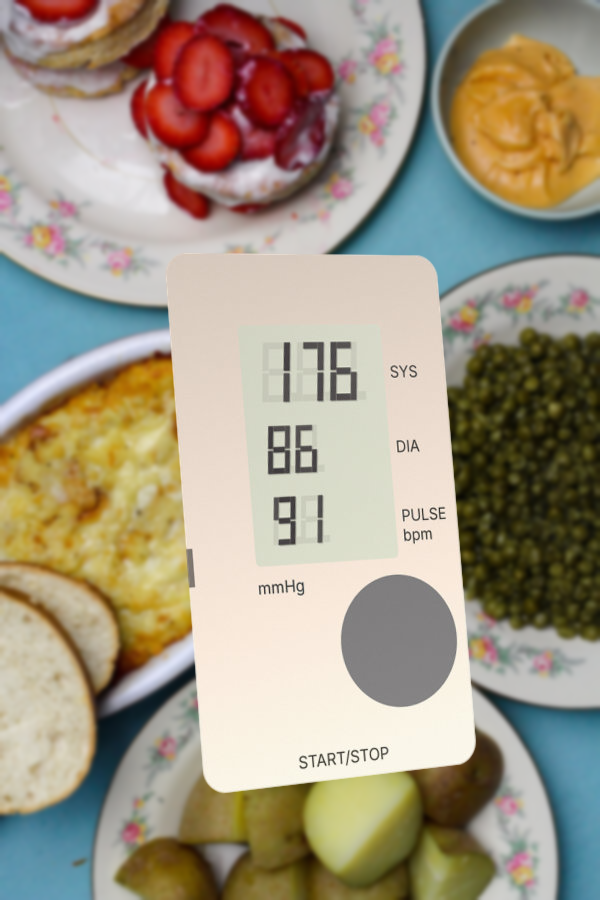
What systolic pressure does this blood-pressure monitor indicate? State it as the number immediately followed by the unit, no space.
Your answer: 176mmHg
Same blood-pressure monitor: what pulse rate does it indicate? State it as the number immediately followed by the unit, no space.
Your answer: 91bpm
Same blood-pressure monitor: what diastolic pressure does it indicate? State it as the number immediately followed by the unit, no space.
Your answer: 86mmHg
